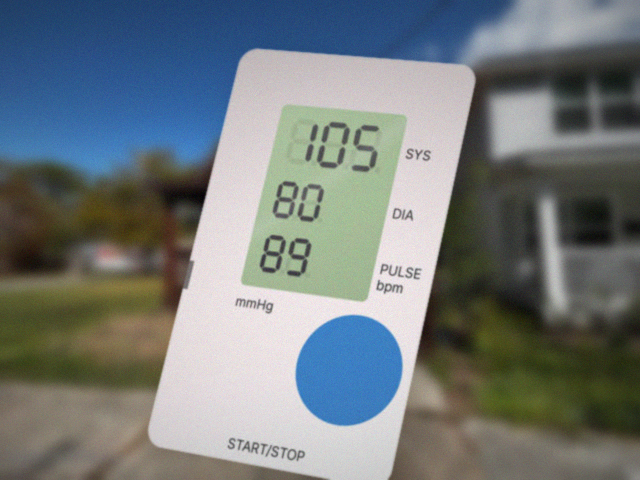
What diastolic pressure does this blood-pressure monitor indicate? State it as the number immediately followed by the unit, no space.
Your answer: 80mmHg
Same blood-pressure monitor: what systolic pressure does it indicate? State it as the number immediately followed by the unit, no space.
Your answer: 105mmHg
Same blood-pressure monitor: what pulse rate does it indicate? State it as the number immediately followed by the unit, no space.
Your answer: 89bpm
